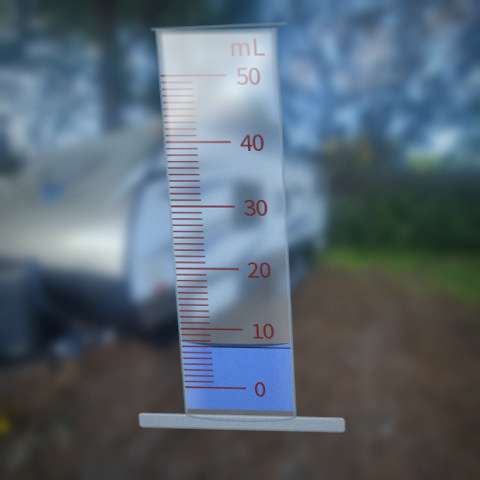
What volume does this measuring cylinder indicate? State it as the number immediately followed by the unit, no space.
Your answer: 7mL
